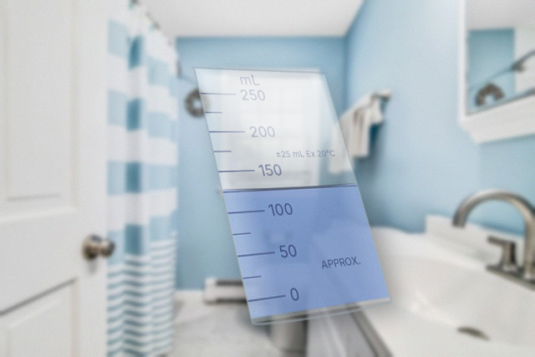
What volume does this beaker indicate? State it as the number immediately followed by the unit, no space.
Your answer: 125mL
